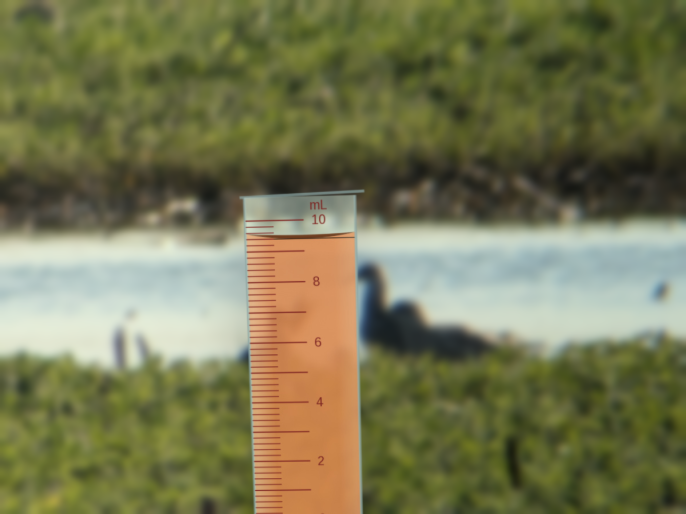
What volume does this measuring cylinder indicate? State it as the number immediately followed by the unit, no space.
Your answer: 9.4mL
